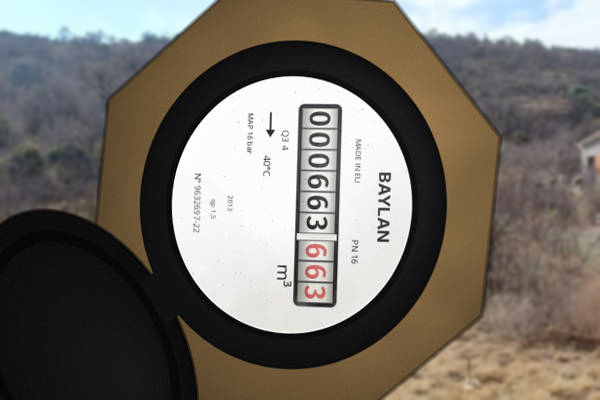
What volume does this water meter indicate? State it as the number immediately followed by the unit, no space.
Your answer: 663.663m³
